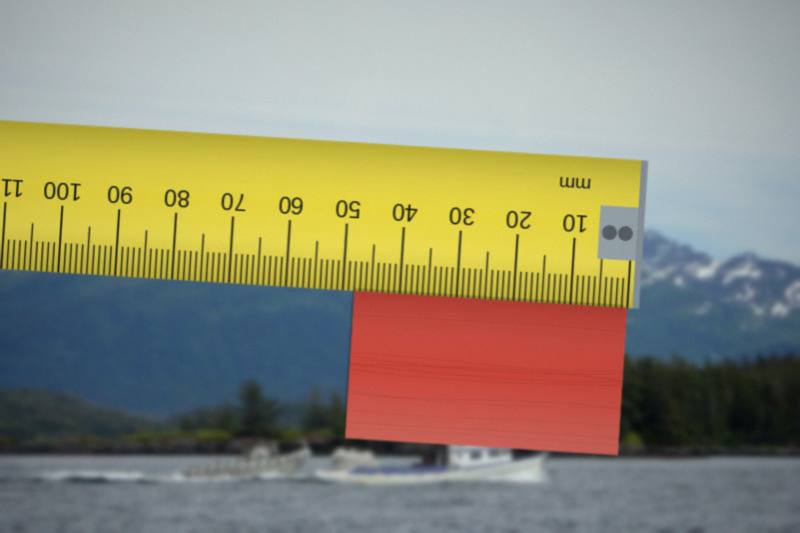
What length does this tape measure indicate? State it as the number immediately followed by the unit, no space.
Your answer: 48mm
